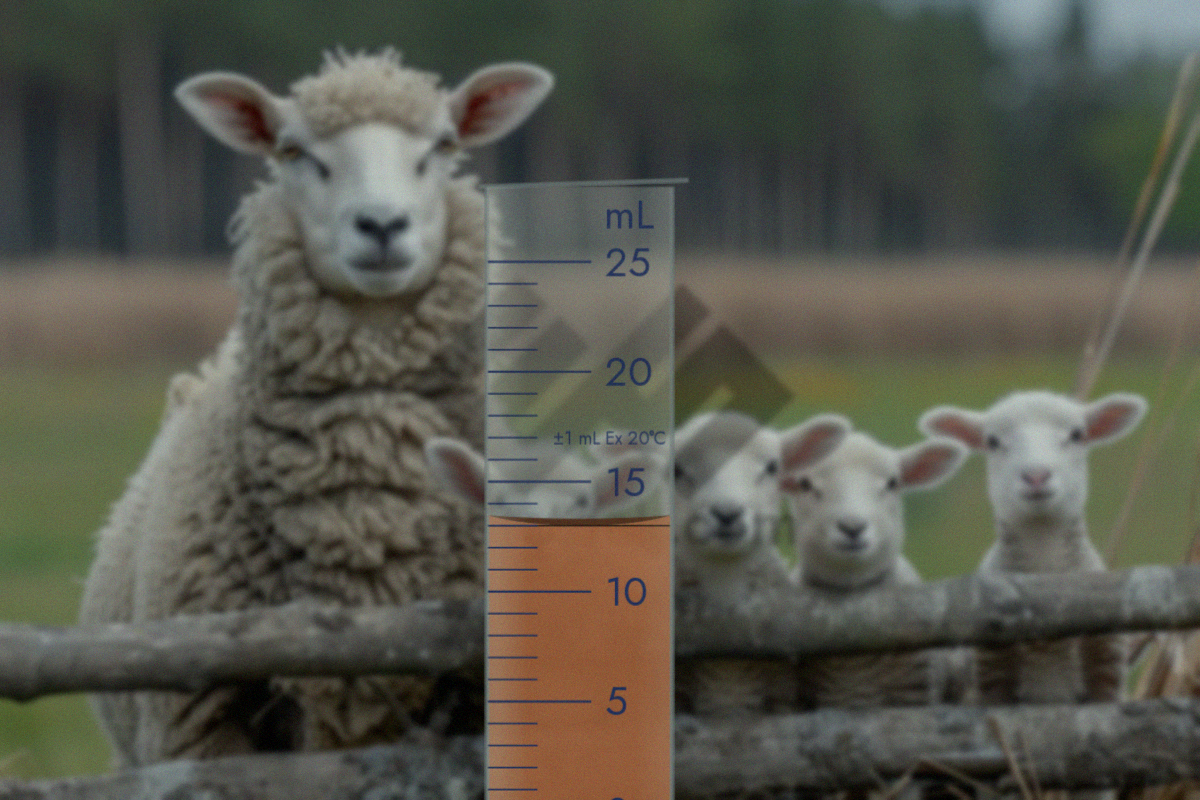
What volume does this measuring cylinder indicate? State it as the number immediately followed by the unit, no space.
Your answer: 13mL
